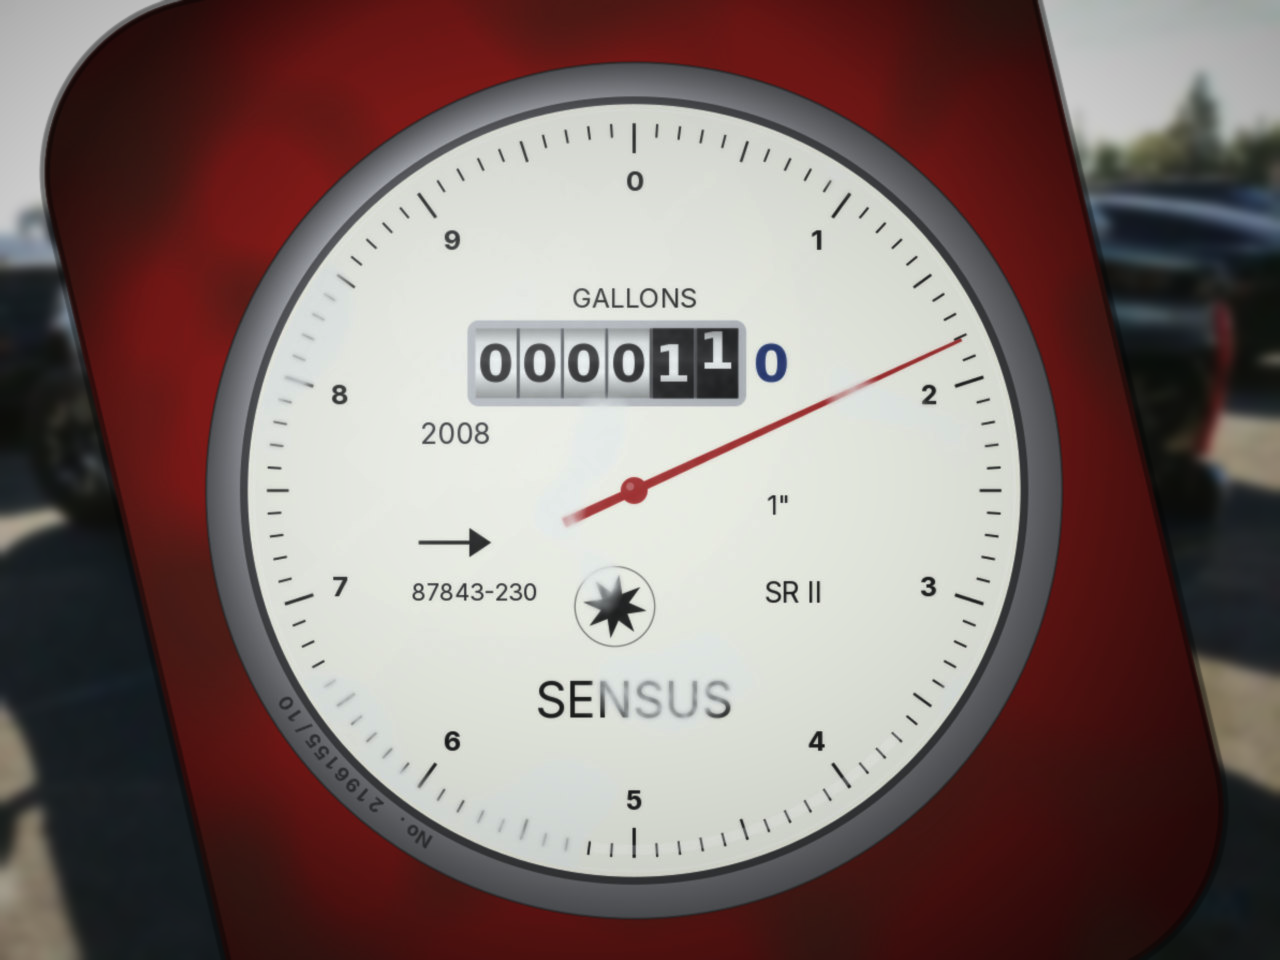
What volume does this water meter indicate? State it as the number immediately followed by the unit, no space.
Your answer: 111.8gal
